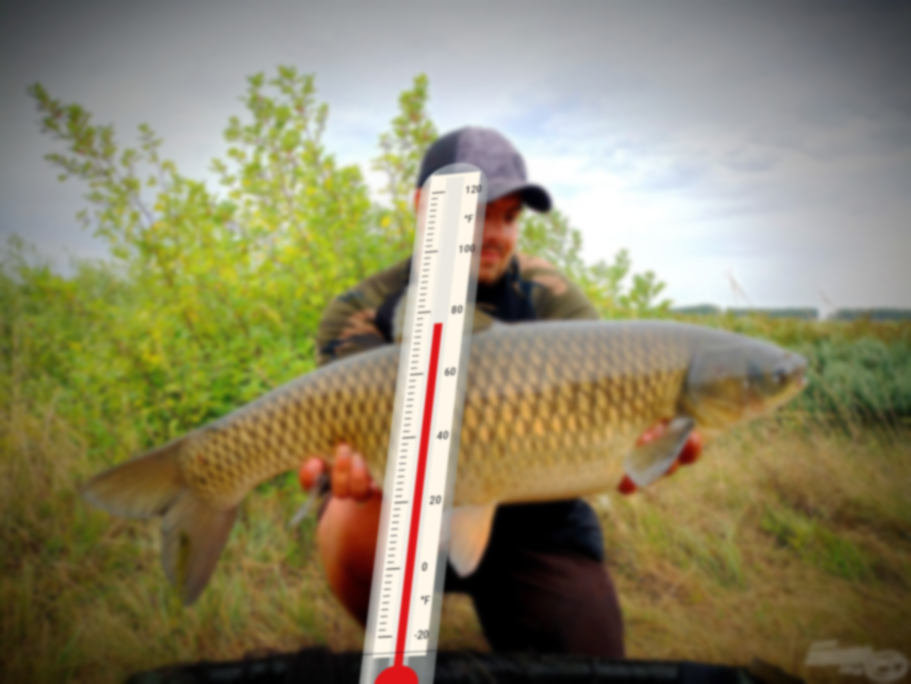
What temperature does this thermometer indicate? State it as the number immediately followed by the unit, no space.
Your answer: 76°F
